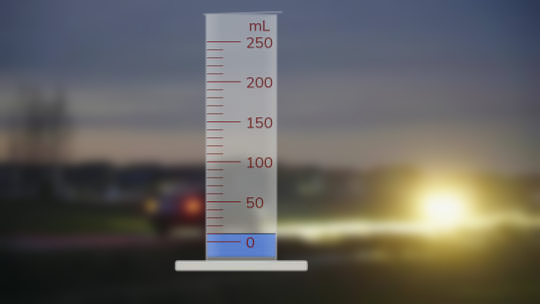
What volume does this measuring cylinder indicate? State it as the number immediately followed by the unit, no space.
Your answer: 10mL
